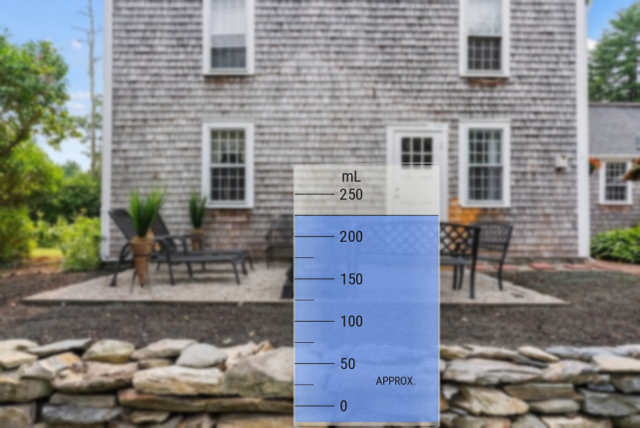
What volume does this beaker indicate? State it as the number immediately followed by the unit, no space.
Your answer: 225mL
